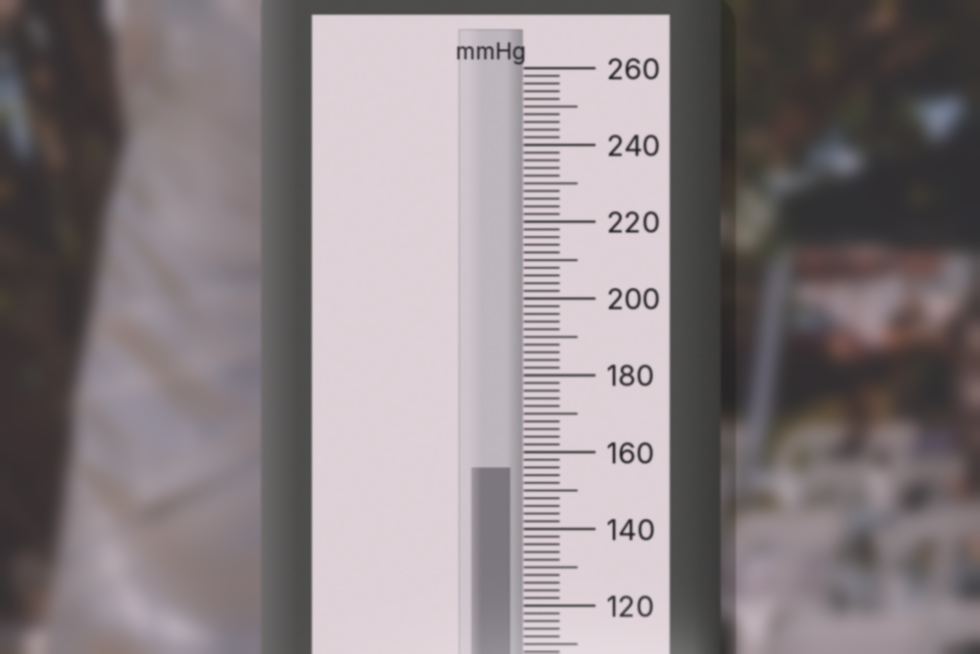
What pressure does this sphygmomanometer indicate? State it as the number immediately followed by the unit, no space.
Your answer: 156mmHg
